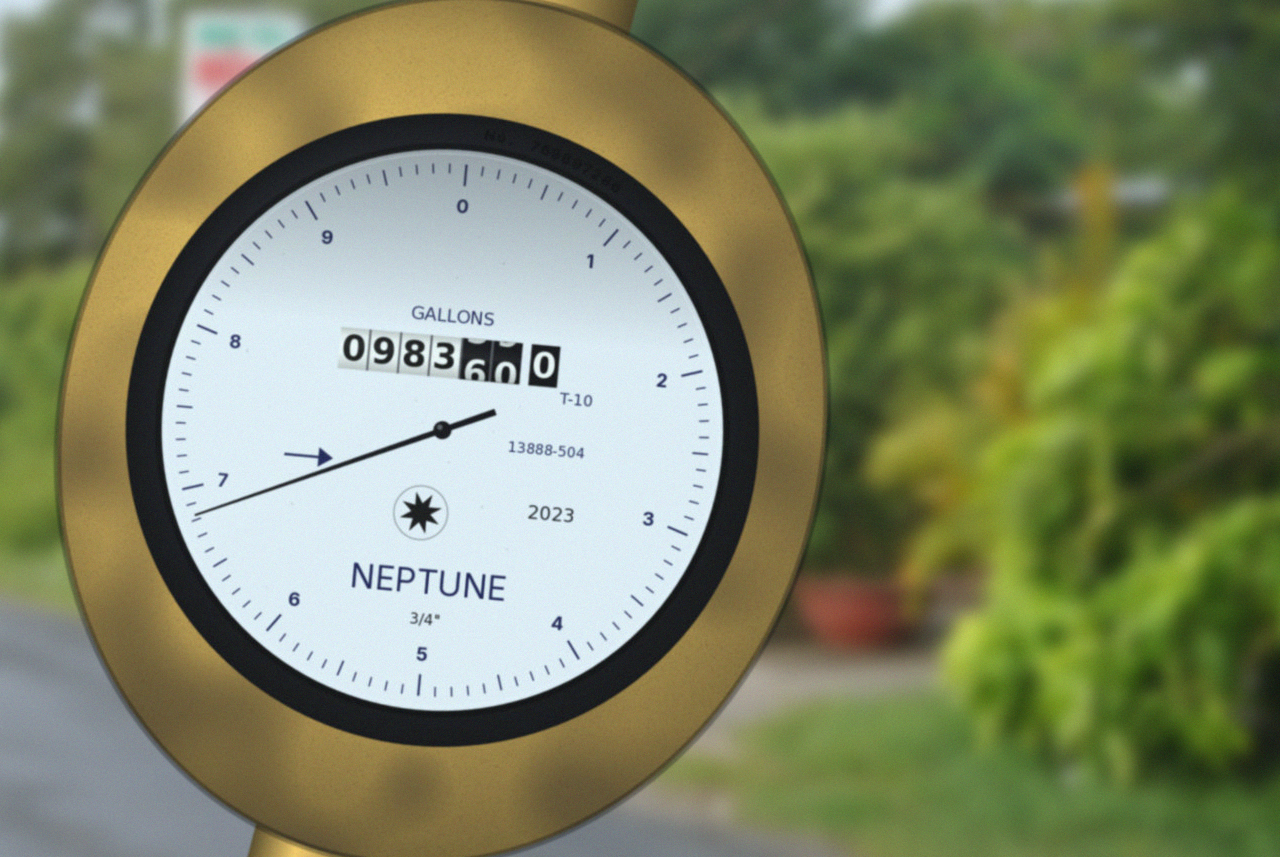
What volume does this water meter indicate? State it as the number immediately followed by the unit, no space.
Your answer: 983596.8gal
